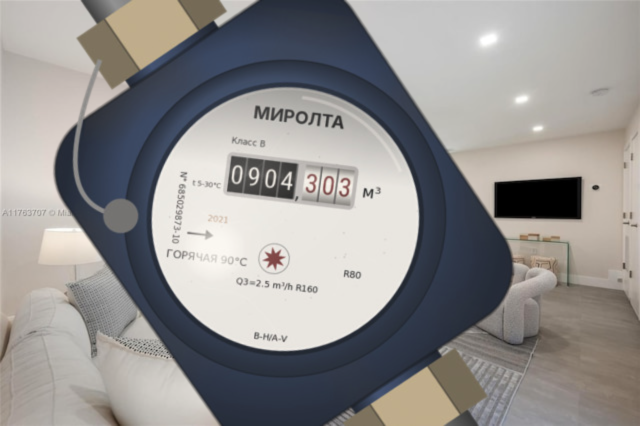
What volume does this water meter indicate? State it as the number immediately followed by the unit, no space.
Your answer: 904.303m³
